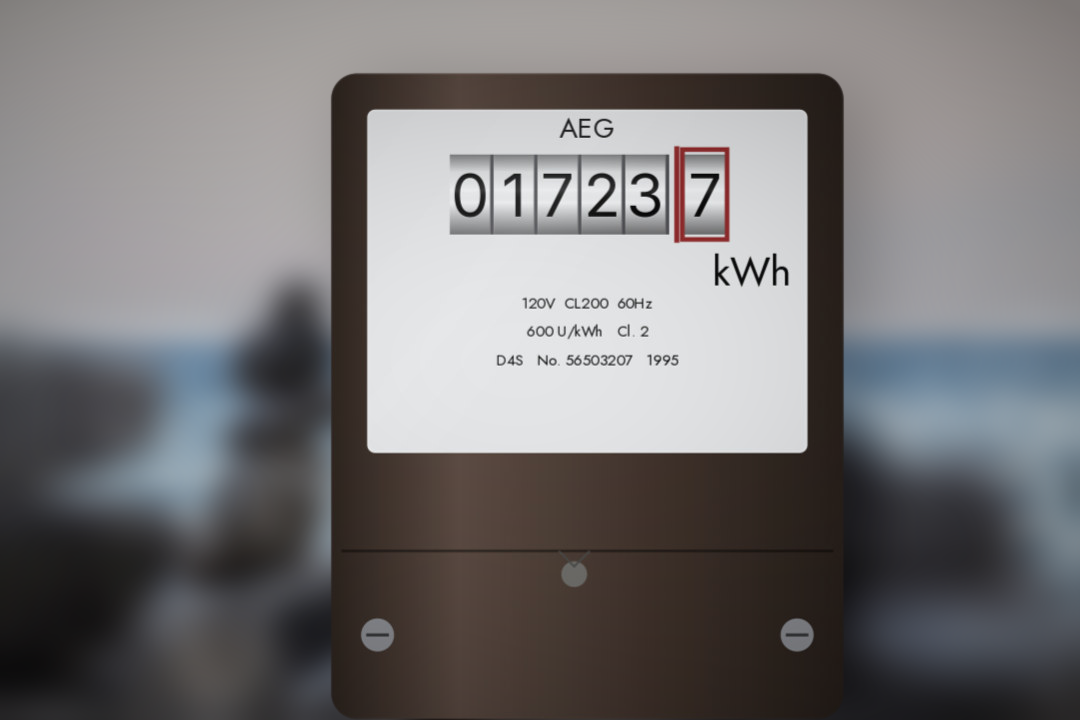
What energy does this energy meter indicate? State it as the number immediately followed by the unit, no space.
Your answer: 1723.7kWh
